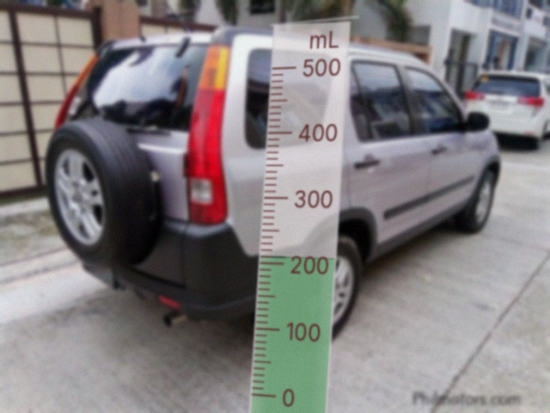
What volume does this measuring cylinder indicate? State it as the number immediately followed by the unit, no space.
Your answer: 210mL
